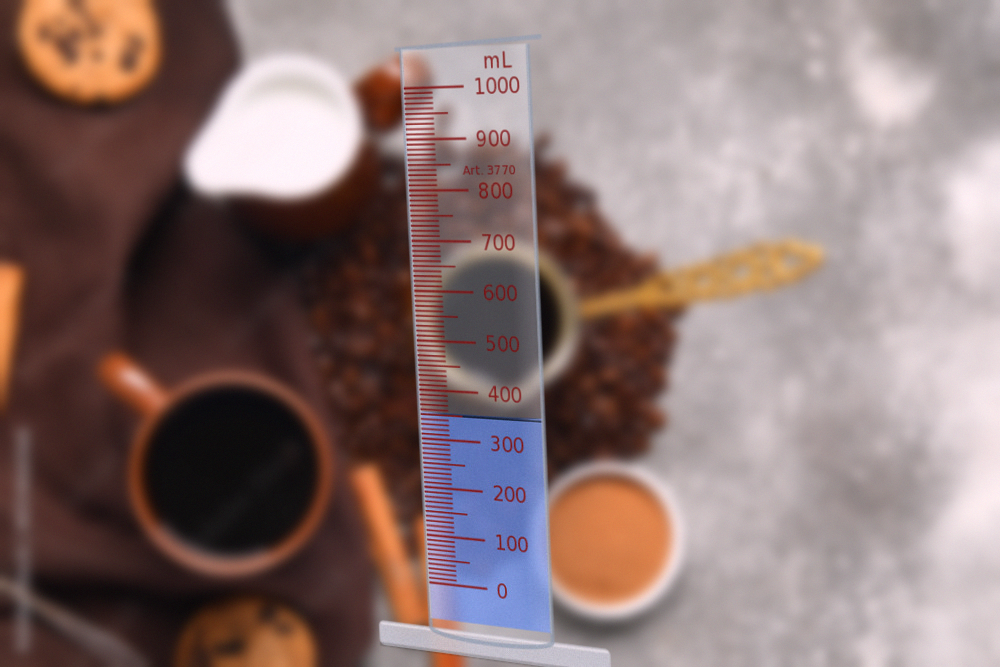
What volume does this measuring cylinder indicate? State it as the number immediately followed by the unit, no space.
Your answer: 350mL
